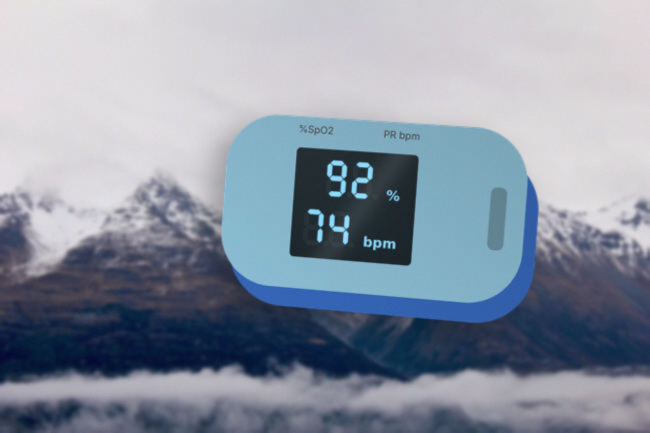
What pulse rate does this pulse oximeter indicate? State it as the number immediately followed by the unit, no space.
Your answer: 74bpm
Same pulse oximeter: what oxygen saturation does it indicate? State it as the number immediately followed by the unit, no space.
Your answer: 92%
